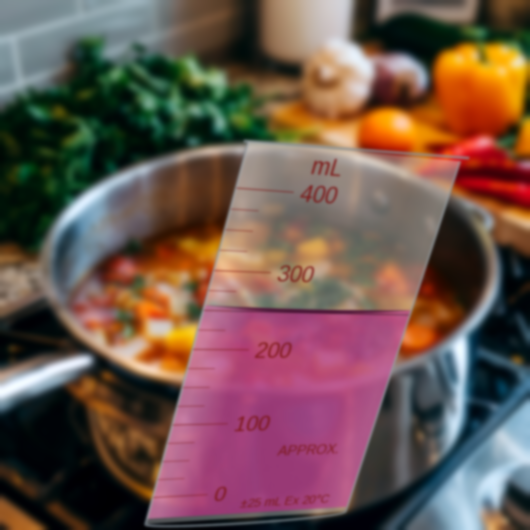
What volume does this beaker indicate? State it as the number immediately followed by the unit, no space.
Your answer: 250mL
